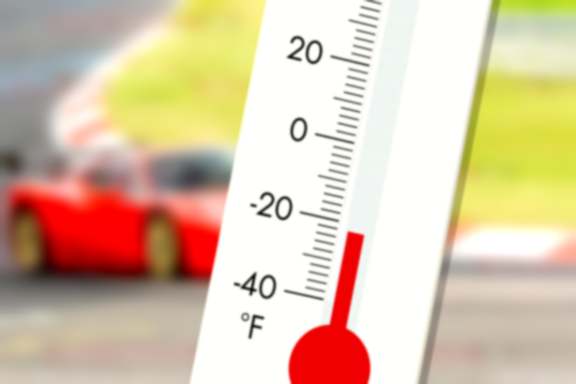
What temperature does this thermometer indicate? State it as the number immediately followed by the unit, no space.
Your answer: -22°F
